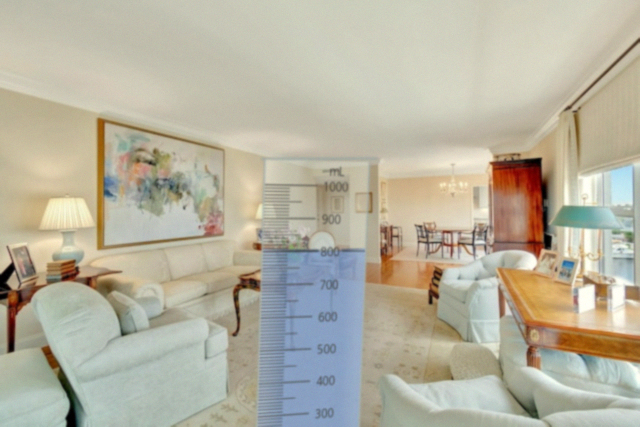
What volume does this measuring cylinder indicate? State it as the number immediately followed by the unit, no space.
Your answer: 800mL
